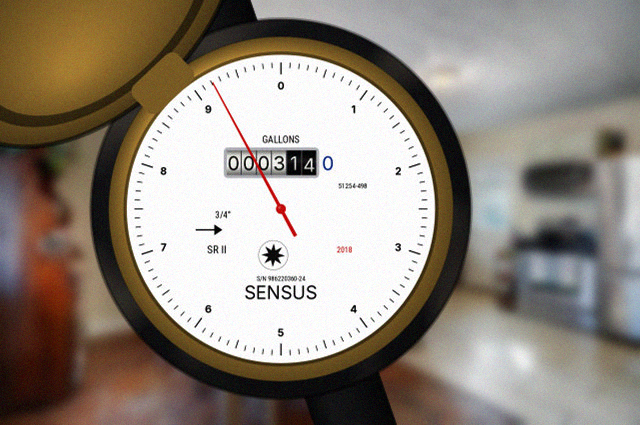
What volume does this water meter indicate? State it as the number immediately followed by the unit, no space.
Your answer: 3139.2gal
